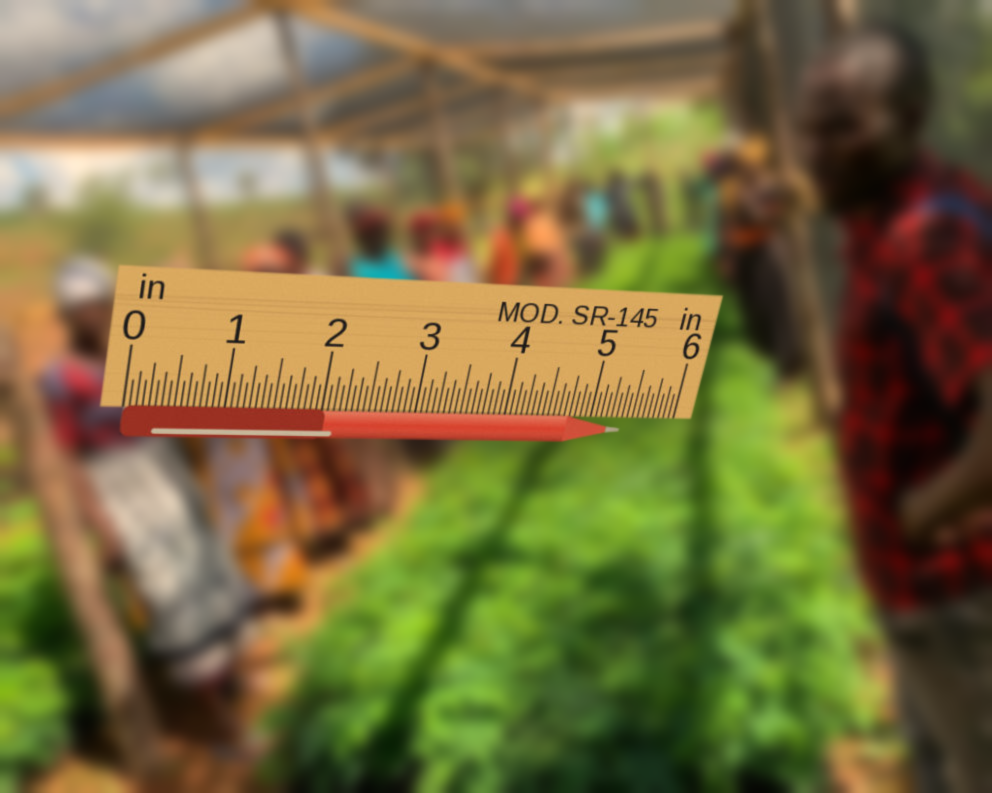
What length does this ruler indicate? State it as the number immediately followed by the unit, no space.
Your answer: 5.375in
